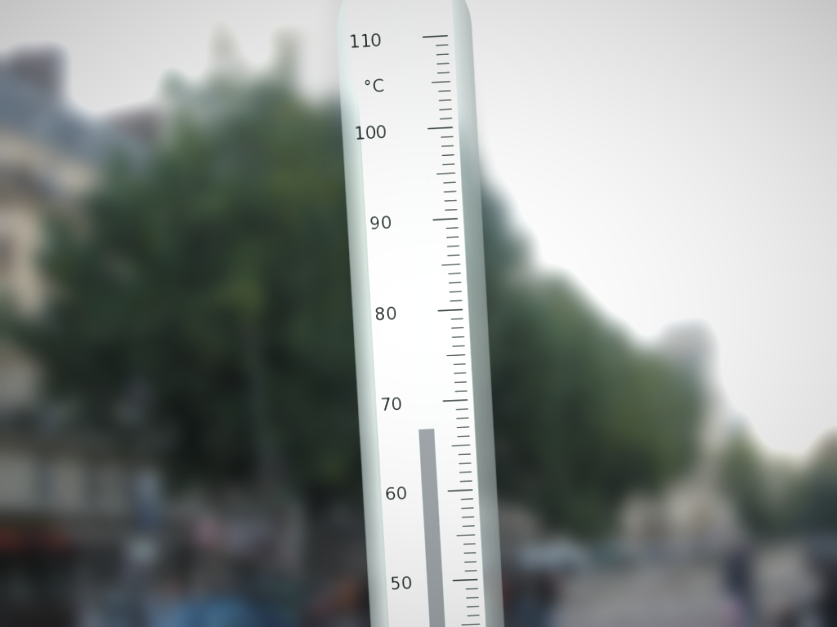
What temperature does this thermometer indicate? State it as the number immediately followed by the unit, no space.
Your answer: 67°C
